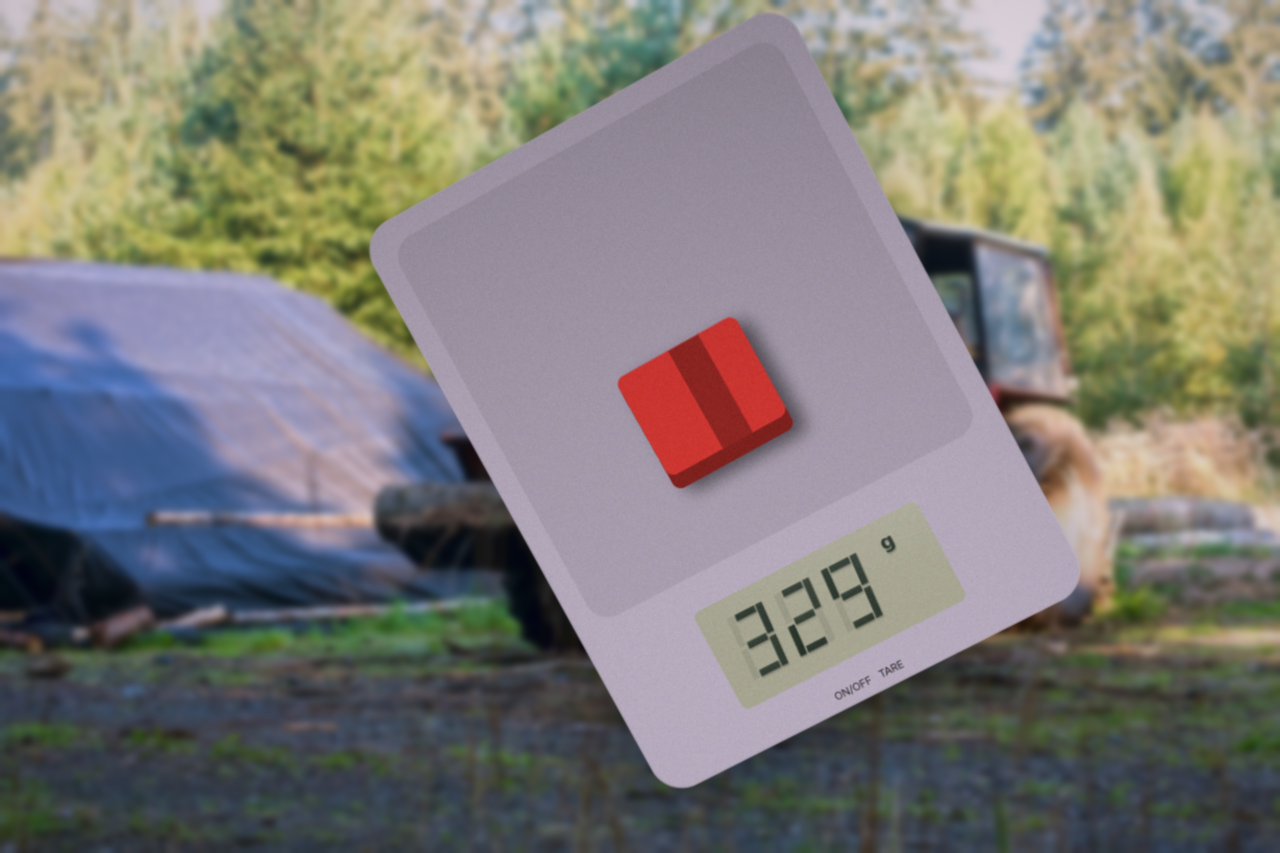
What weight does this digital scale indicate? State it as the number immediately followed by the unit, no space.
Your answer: 329g
